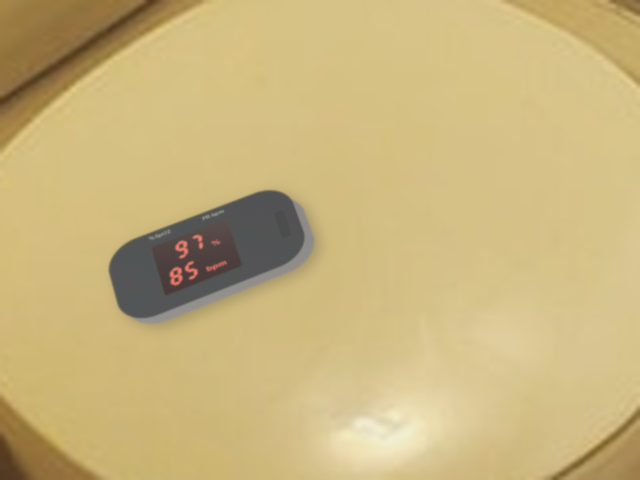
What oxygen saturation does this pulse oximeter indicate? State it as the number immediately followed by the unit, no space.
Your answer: 97%
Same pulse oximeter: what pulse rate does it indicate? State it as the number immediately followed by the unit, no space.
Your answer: 85bpm
